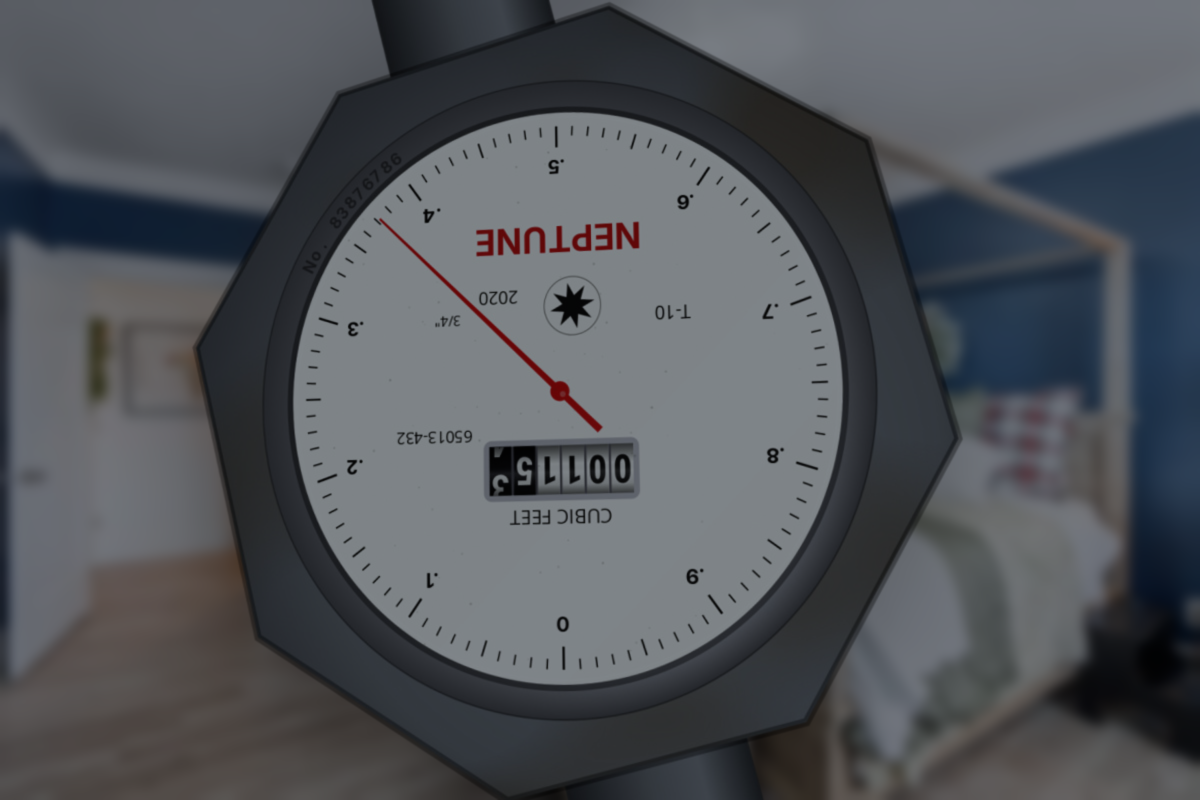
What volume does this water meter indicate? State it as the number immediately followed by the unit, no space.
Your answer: 1153.37ft³
